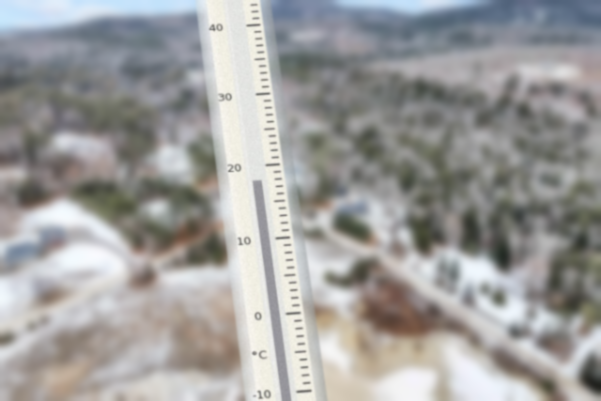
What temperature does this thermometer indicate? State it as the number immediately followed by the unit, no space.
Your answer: 18°C
